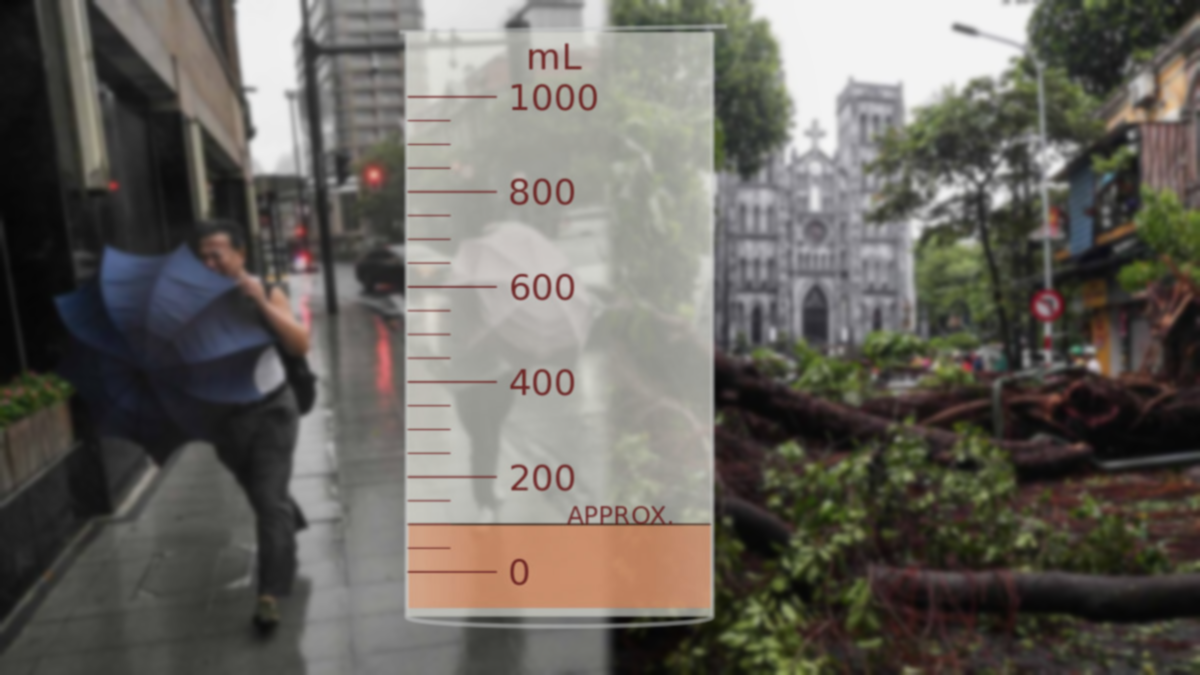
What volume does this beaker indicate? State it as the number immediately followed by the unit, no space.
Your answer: 100mL
